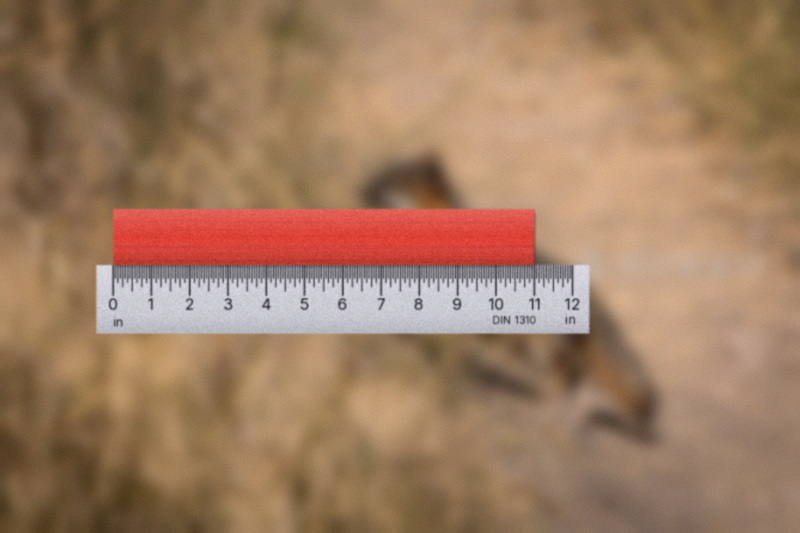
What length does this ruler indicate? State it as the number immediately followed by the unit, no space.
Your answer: 11in
